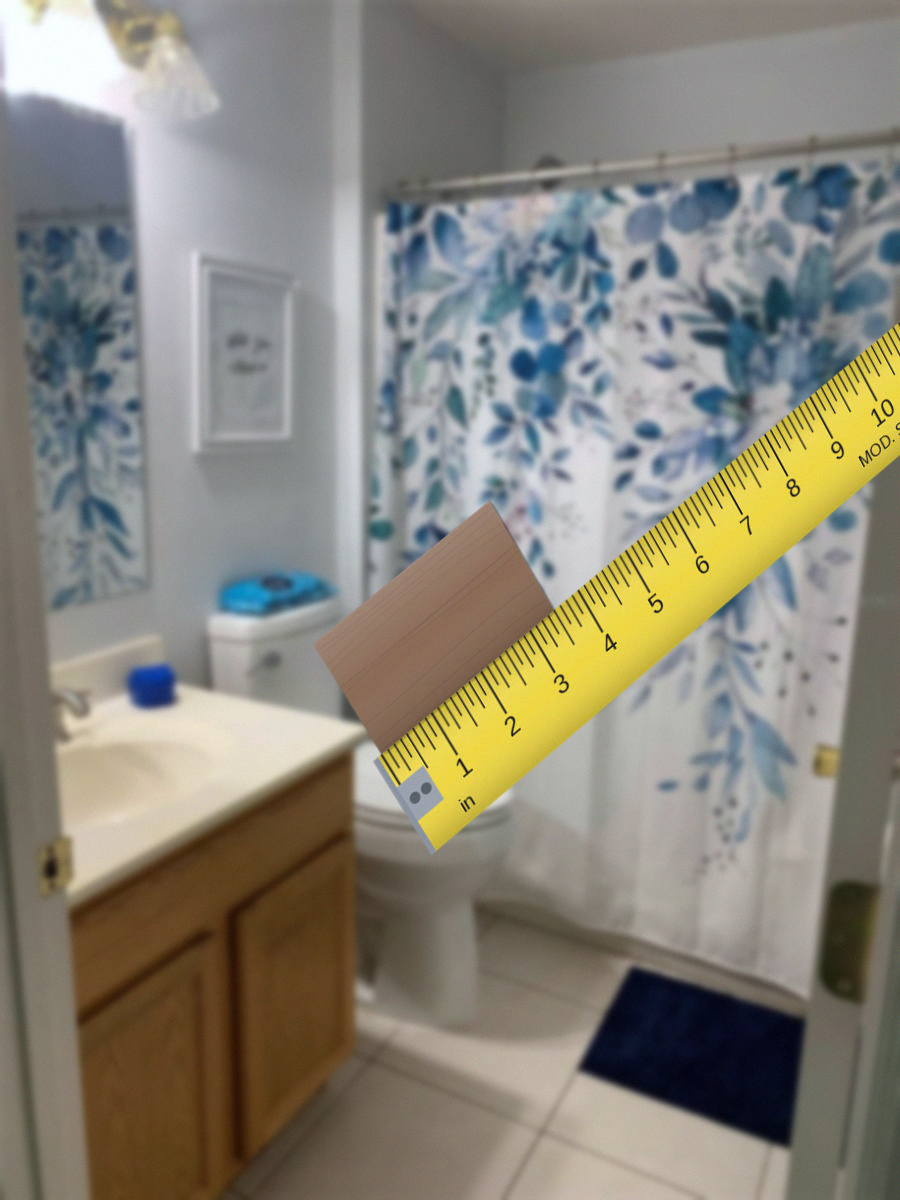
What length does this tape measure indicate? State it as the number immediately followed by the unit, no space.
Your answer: 3.5in
